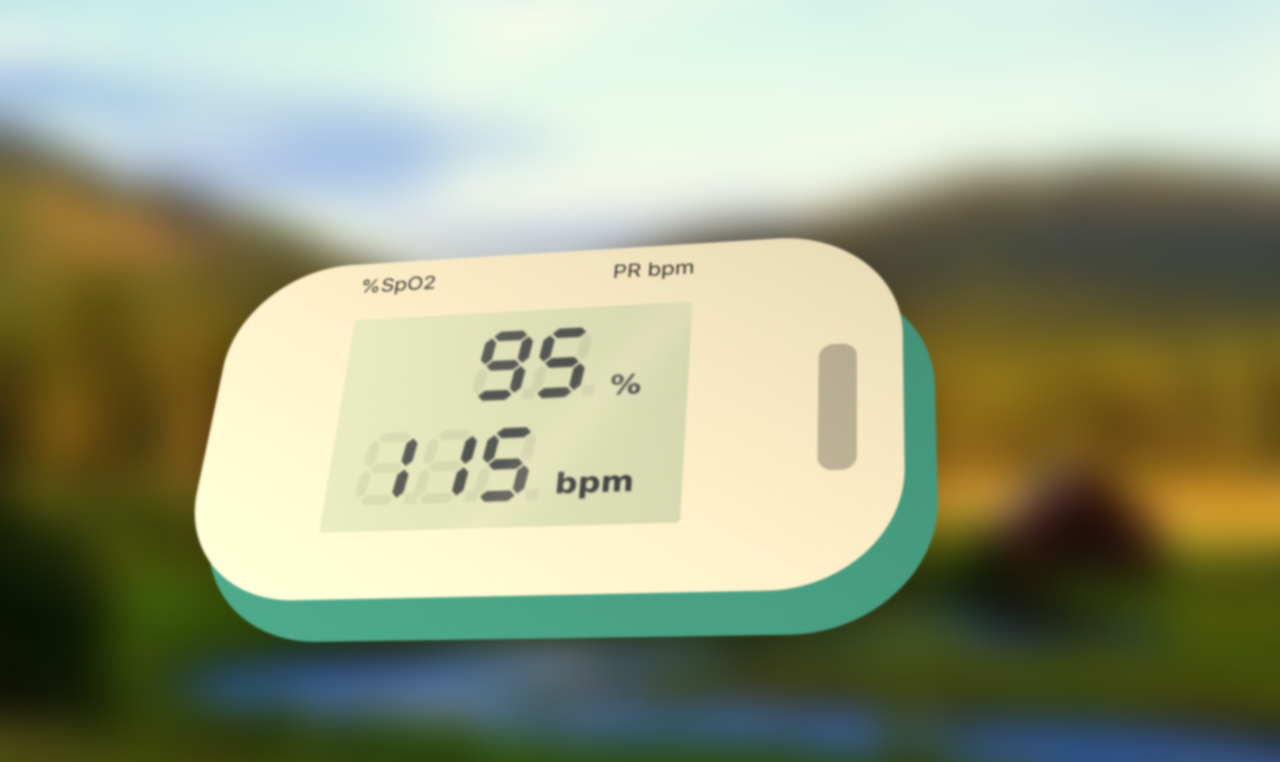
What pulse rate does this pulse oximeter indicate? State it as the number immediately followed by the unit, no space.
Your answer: 115bpm
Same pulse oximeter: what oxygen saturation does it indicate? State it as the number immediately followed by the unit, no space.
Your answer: 95%
